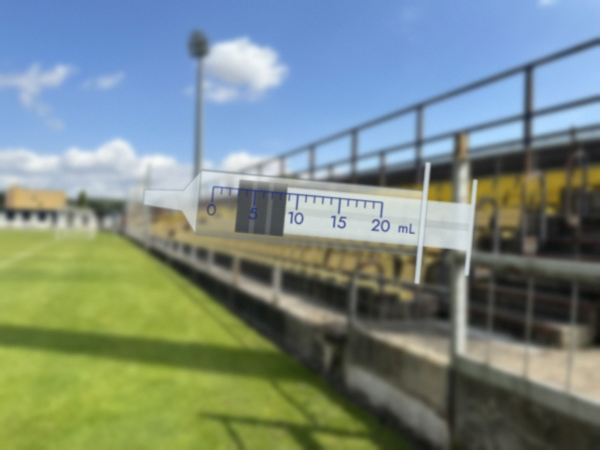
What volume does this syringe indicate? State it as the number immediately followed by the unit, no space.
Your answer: 3mL
